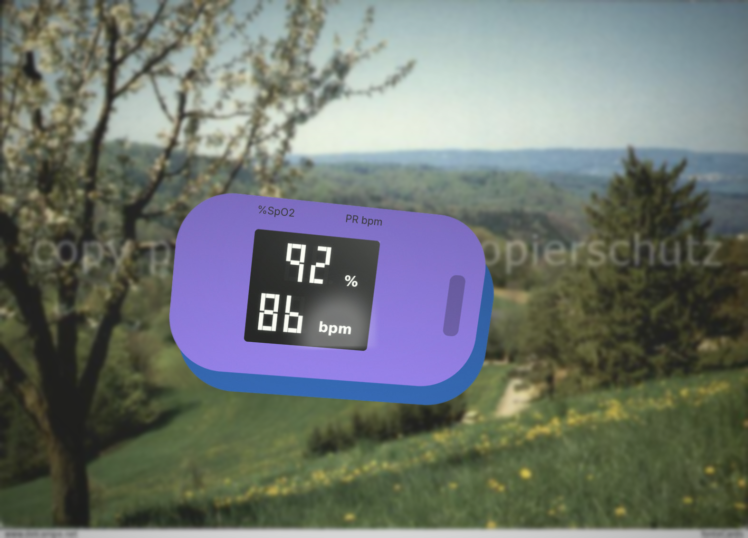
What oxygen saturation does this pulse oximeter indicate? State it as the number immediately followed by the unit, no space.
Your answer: 92%
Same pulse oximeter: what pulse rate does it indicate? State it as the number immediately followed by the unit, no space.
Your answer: 86bpm
